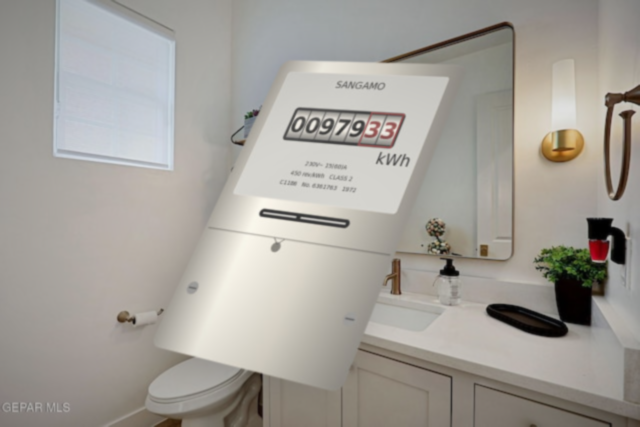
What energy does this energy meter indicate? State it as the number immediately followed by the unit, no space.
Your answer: 979.33kWh
